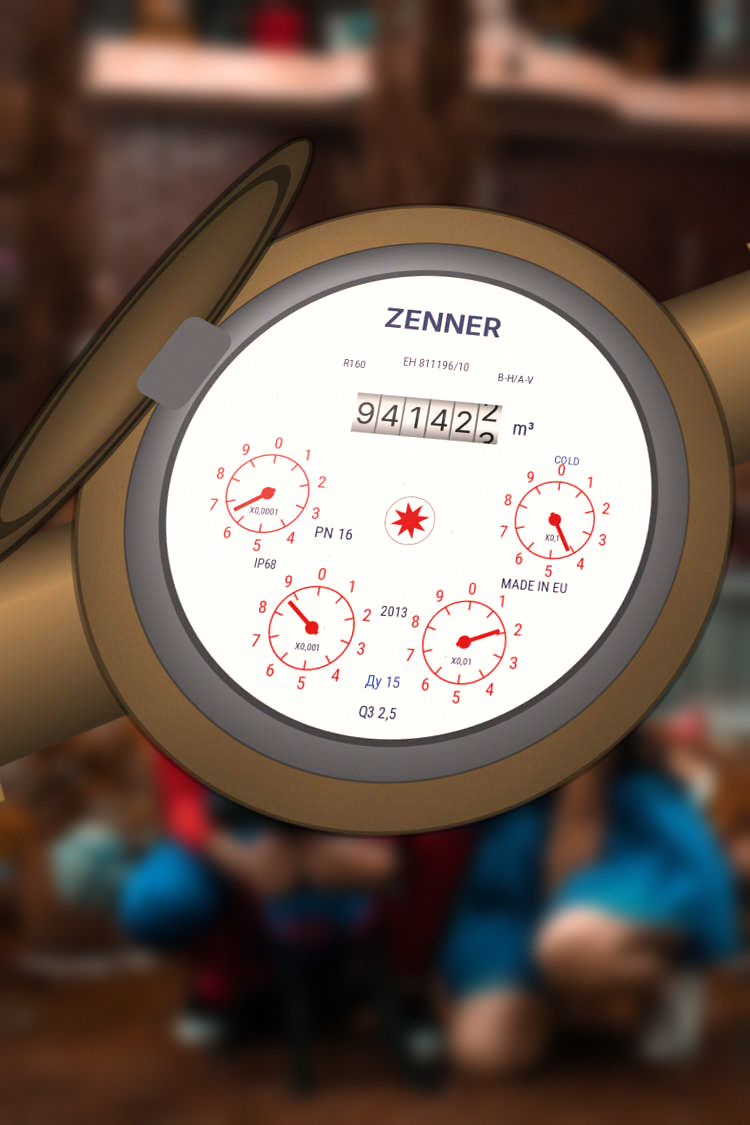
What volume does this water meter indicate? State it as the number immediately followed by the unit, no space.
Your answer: 941422.4186m³
